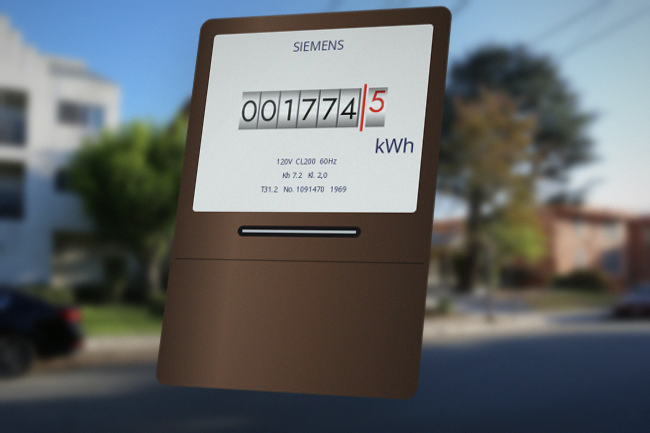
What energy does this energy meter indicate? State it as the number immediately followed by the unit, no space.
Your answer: 1774.5kWh
